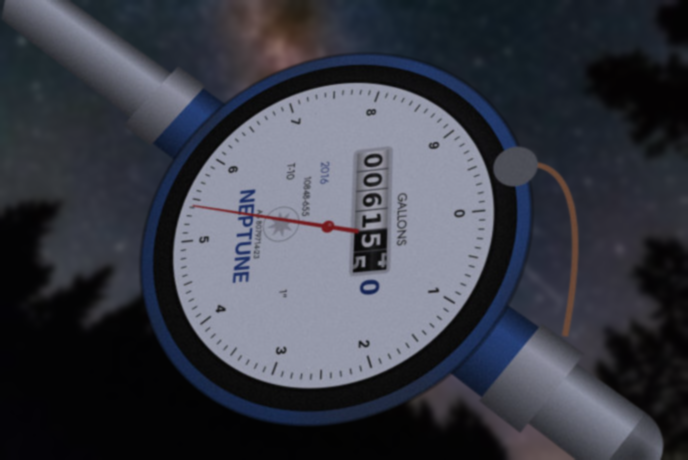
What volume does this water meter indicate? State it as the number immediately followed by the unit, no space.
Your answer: 61545.4gal
